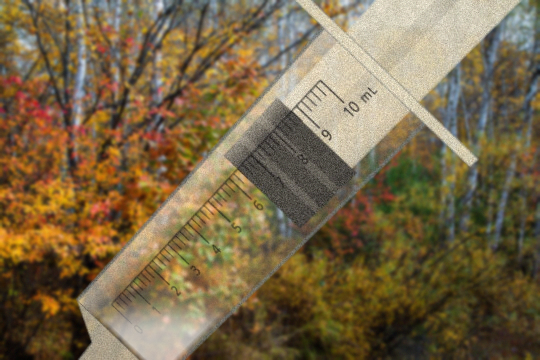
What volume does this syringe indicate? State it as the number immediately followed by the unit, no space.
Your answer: 6.4mL
